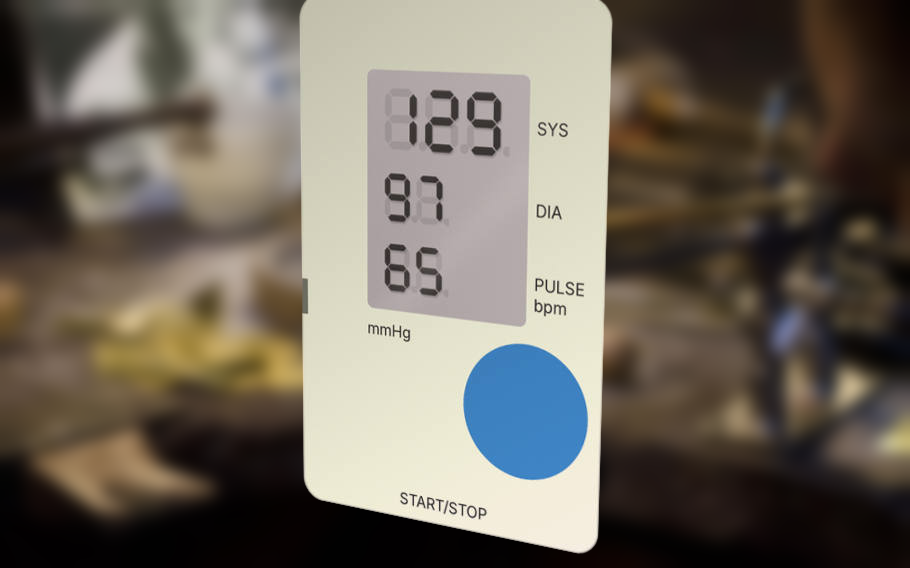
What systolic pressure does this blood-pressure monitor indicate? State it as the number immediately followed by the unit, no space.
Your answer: 129mmHg
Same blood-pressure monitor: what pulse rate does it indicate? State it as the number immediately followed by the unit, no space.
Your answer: 65bpm
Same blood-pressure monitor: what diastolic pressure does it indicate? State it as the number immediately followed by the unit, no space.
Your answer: 97mmHg
